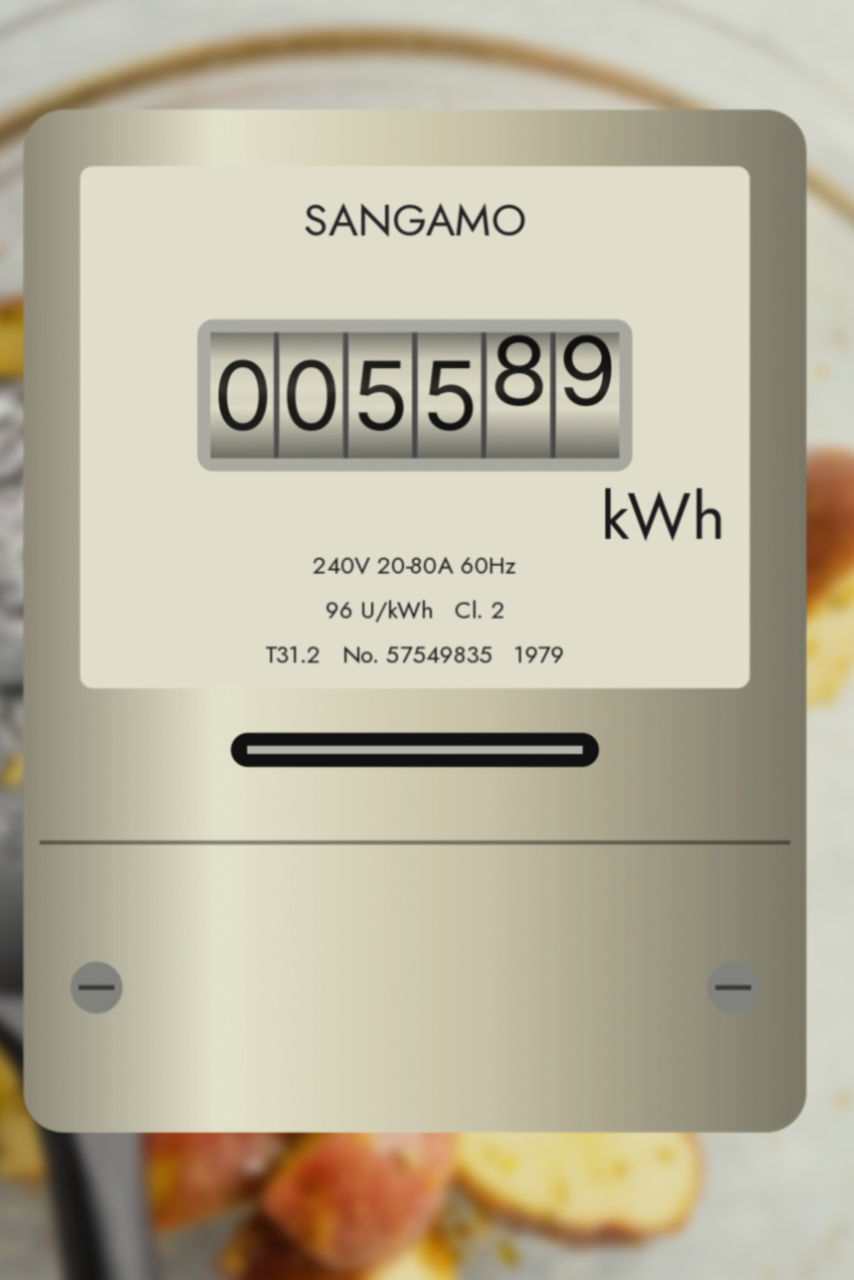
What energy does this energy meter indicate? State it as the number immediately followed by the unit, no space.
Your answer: 5589kWh
